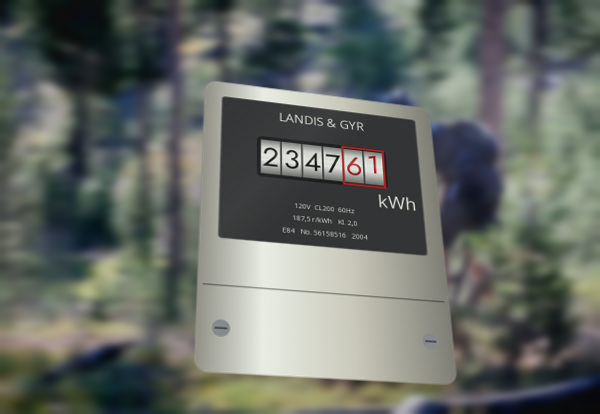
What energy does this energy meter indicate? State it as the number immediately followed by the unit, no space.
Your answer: 2347.61kWh
